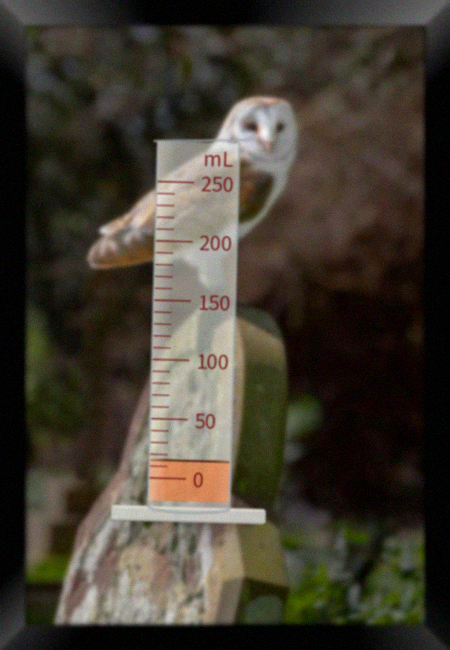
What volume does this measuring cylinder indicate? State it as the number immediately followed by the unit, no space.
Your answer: 15mL
